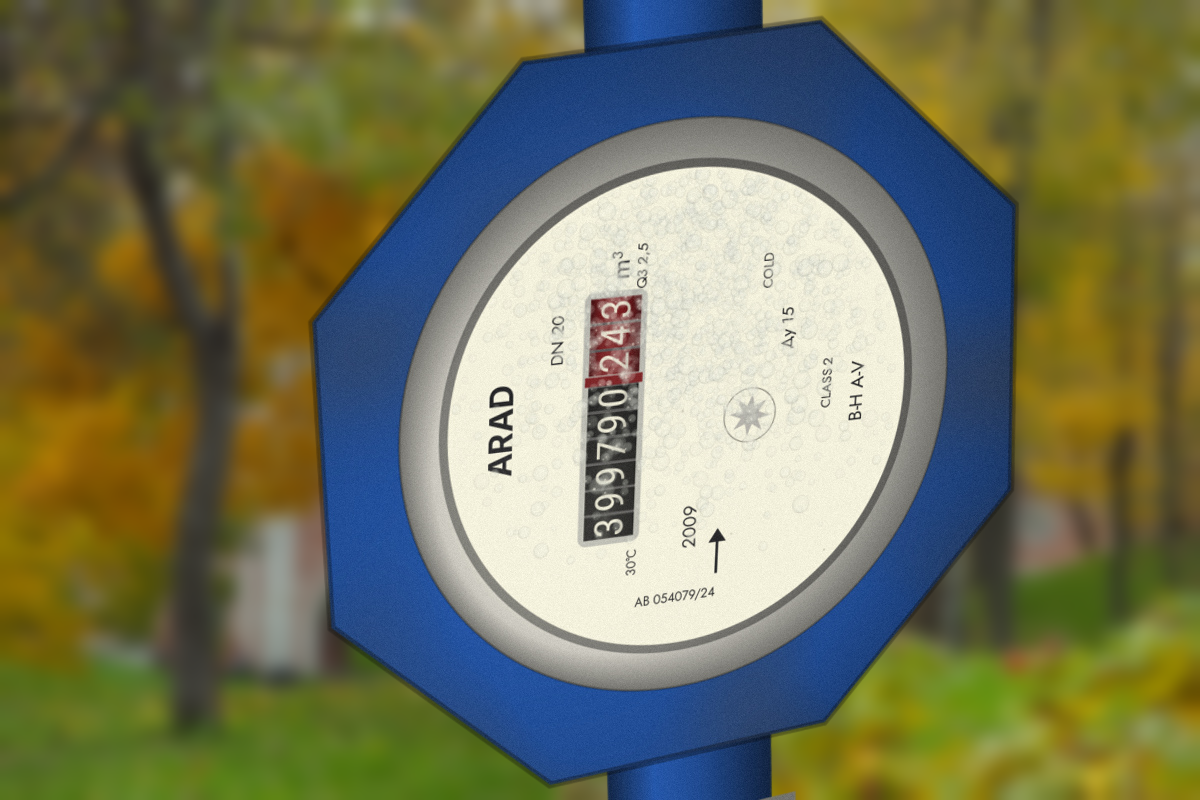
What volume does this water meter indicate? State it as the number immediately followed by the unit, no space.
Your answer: 399790.243m³
